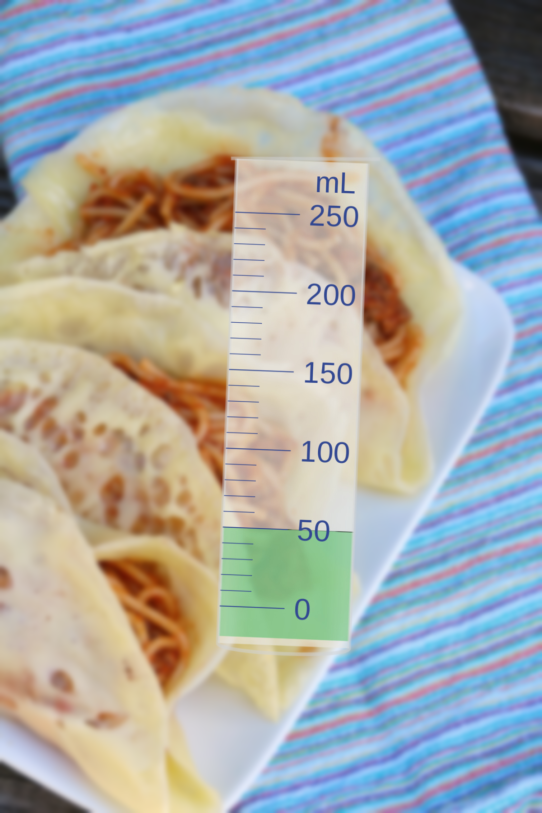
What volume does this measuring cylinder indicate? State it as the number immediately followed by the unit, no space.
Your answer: 50mL
